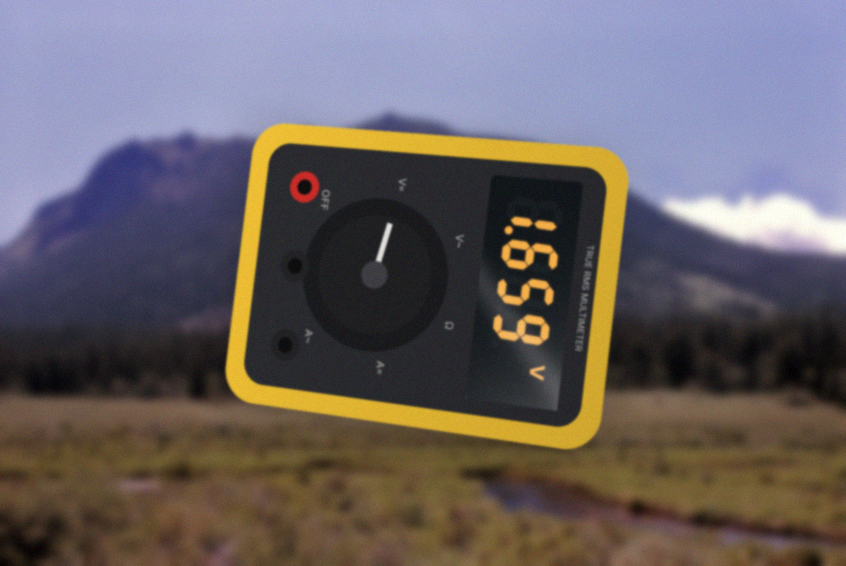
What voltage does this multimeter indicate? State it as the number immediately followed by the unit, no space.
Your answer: 1.659V
